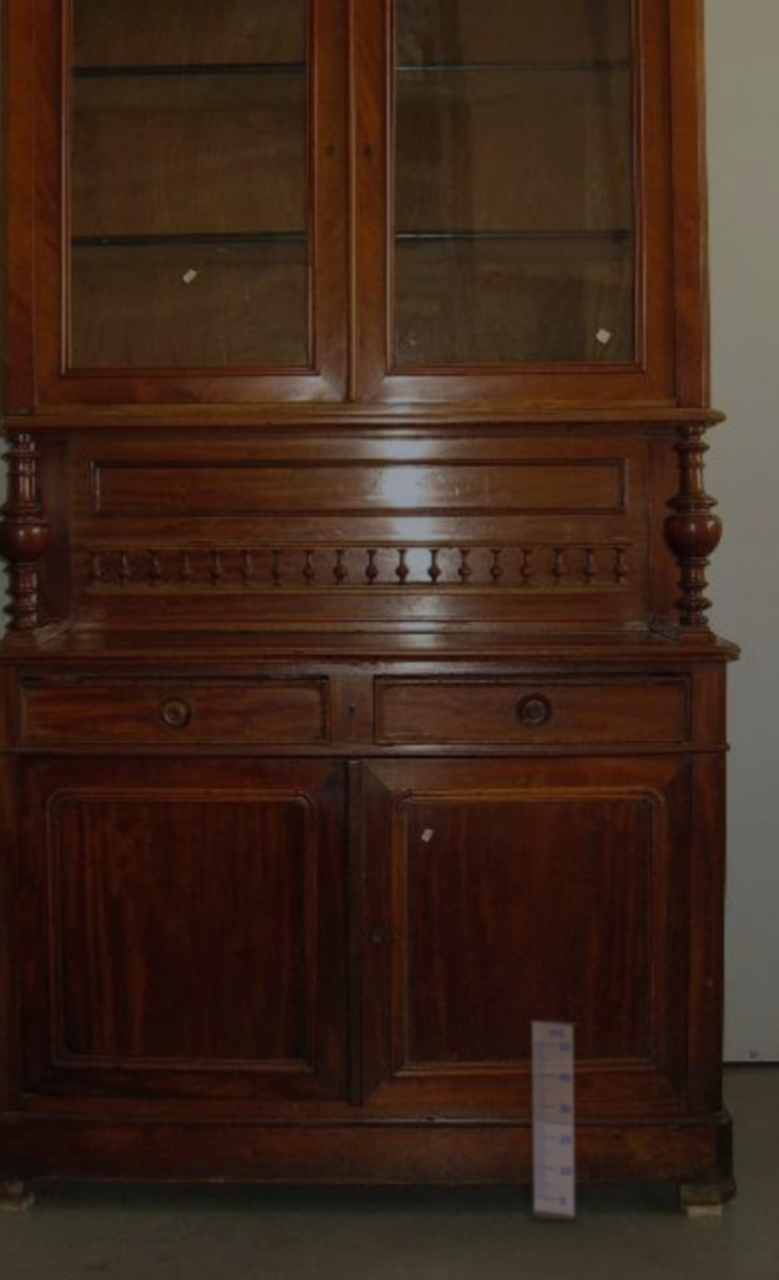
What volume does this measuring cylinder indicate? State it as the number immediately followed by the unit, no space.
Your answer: 25mL
